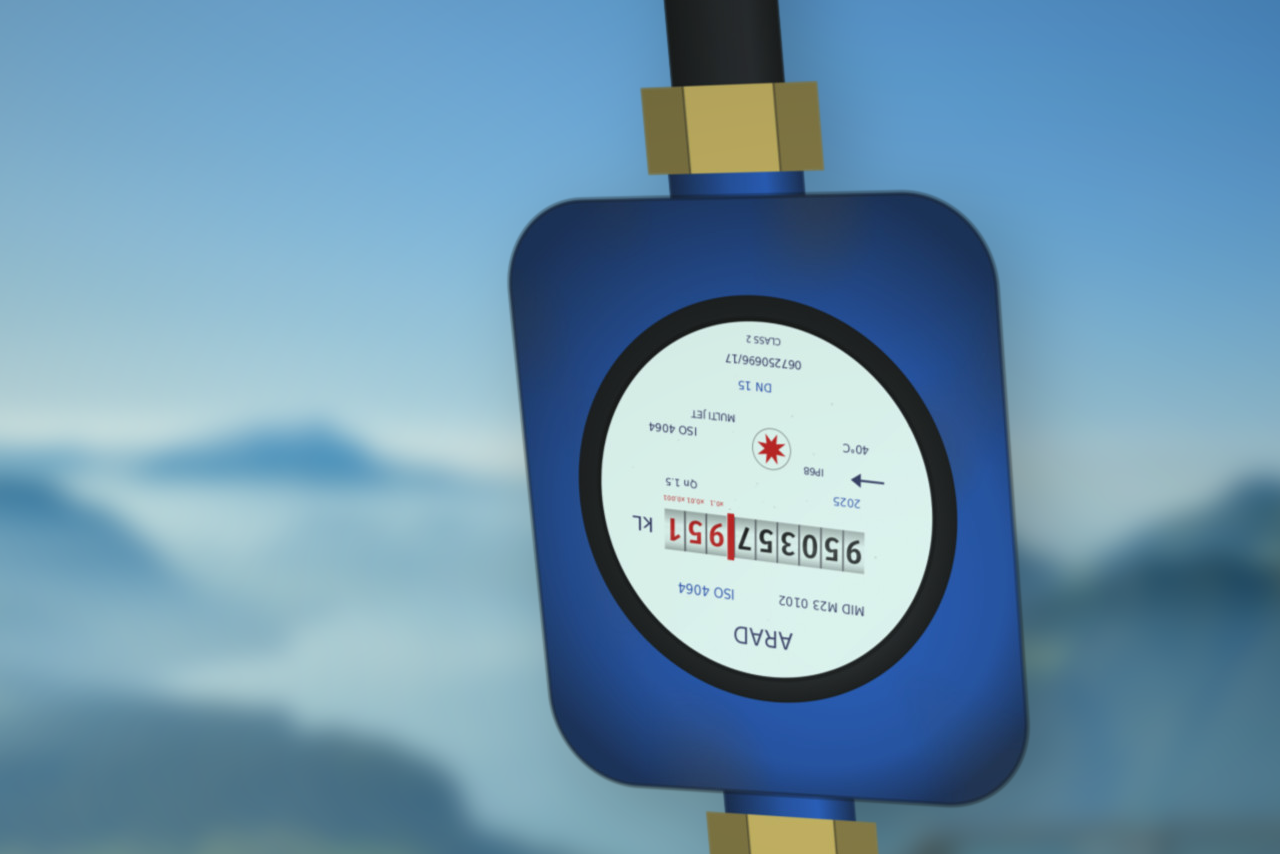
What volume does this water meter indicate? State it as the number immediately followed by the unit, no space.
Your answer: 950357.951kL
